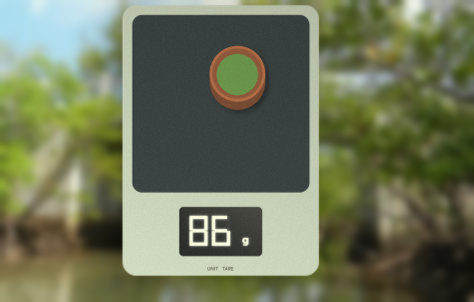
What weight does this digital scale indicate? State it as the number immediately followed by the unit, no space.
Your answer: 86g
